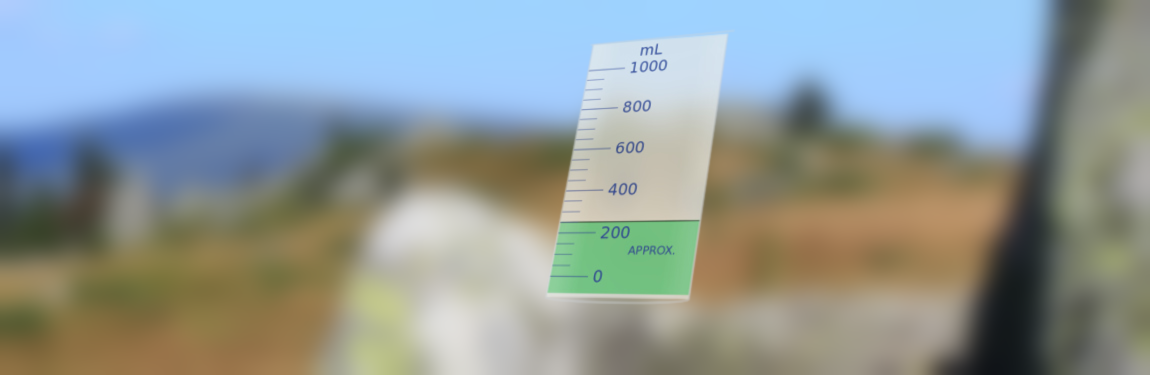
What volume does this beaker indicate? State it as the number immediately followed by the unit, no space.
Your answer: 250mL
